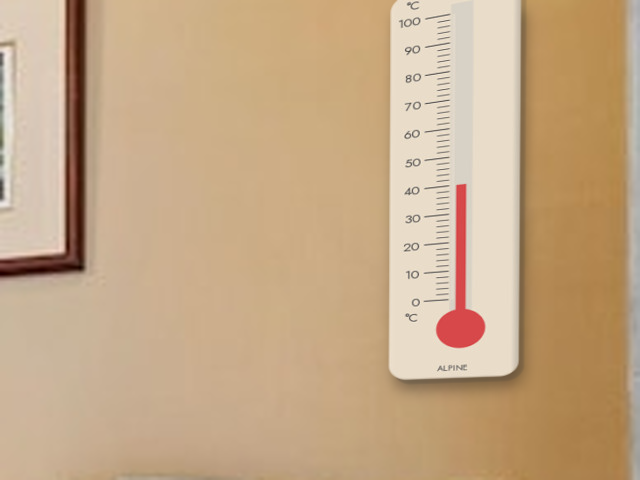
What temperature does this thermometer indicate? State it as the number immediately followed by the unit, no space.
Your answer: 40°C
